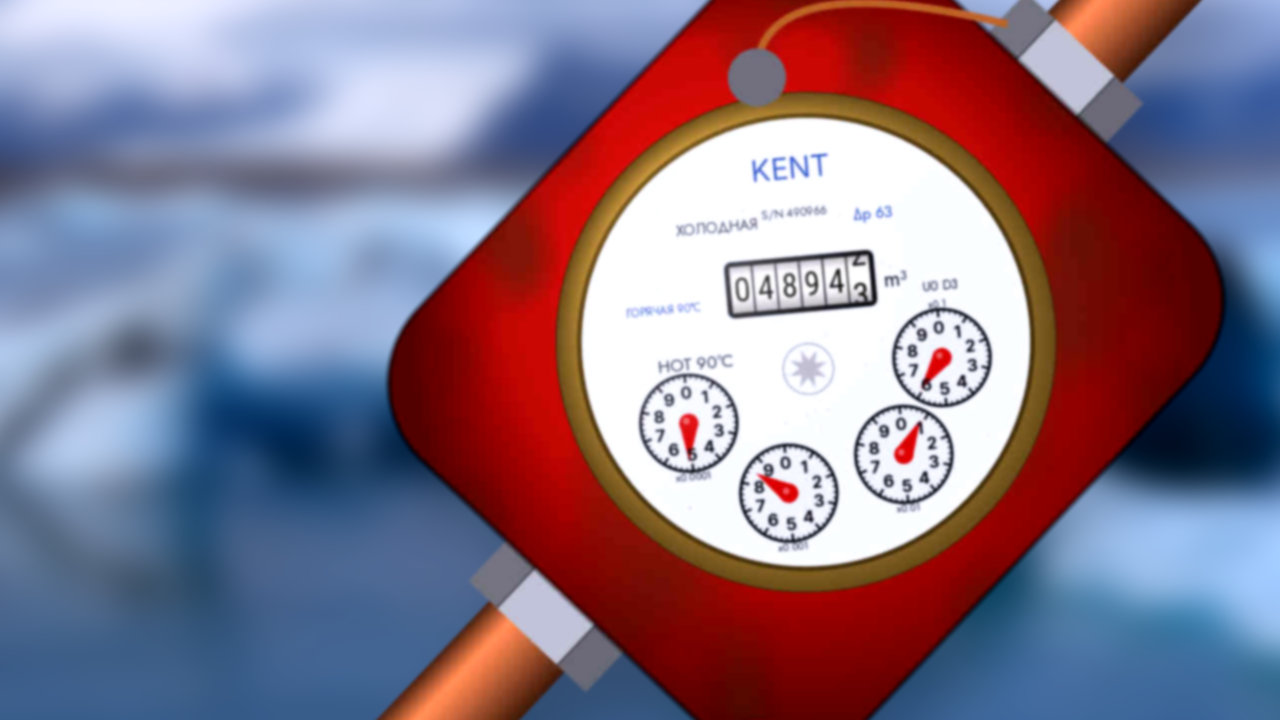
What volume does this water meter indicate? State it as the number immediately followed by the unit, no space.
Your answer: 48942.6085m³
